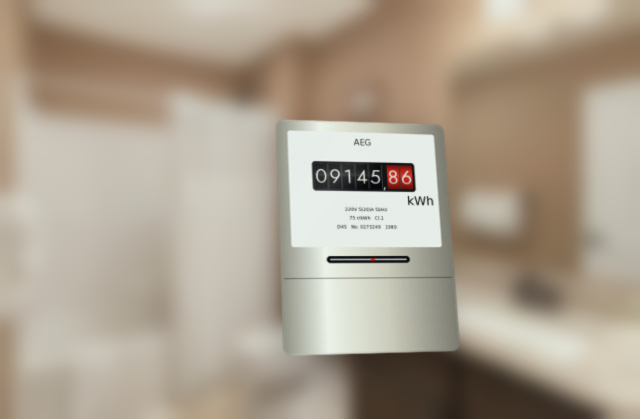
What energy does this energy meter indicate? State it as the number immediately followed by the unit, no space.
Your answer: 9145.86kWh
